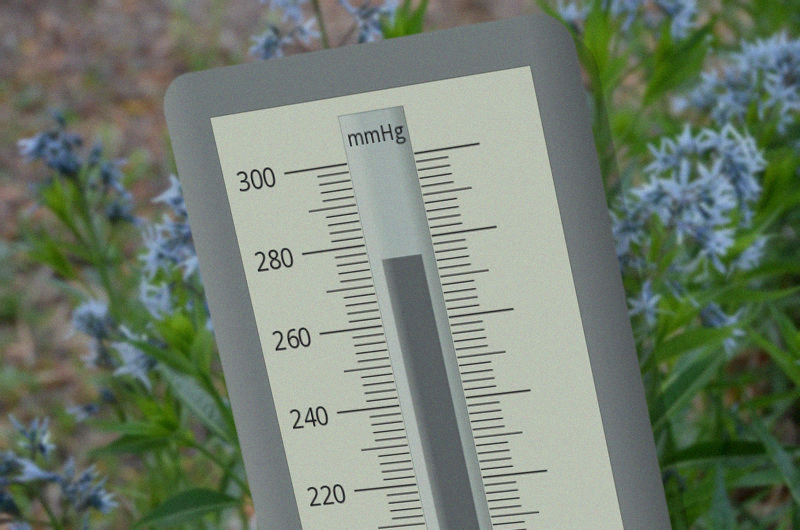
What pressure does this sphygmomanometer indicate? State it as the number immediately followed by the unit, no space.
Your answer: 276mmHg
